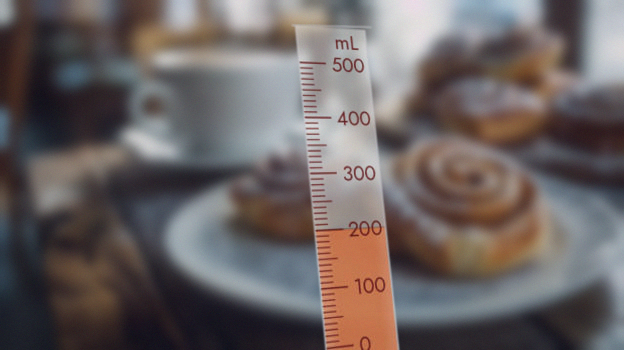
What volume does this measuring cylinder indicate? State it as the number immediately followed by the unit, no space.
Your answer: 200mL
